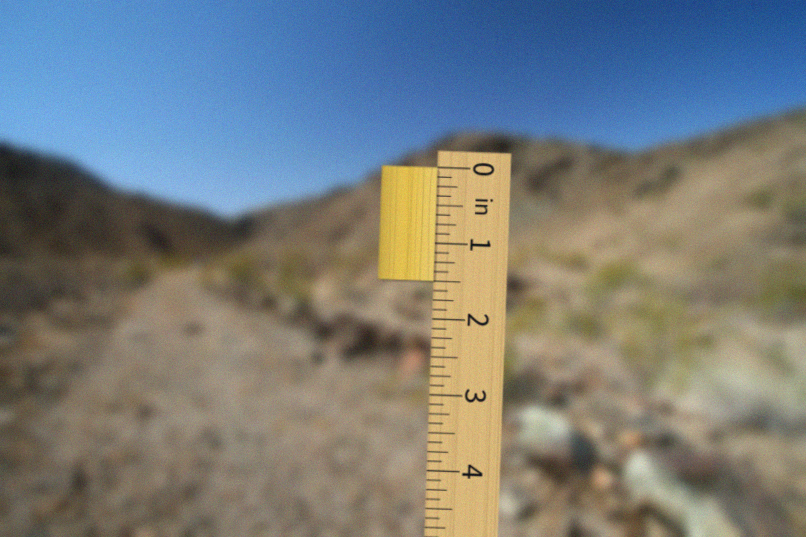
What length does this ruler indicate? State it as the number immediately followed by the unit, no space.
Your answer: 1.5in
